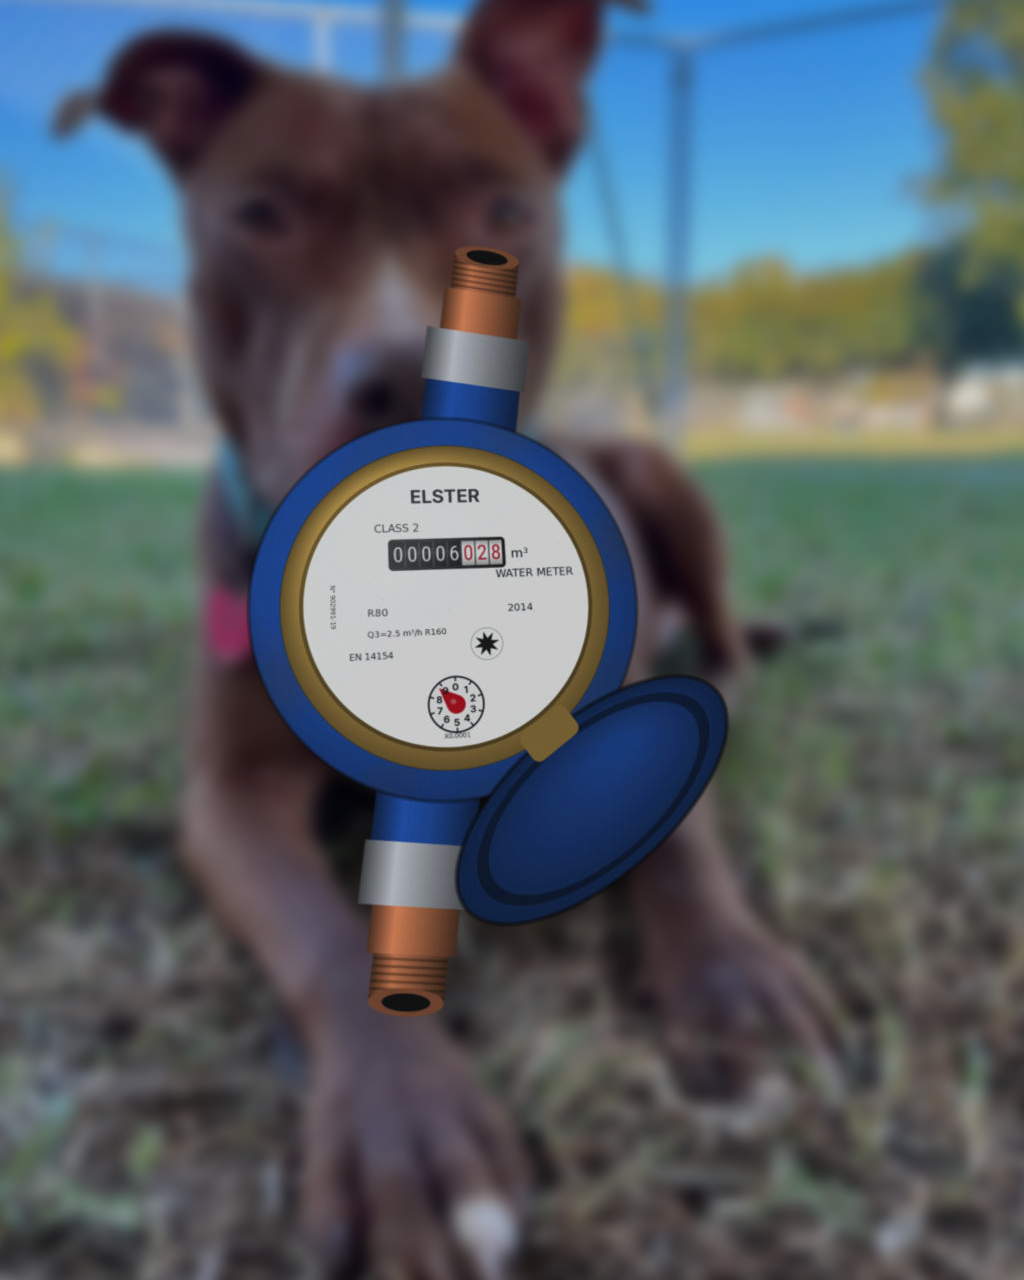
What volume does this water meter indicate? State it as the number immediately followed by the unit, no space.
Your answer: 6.0288m³
